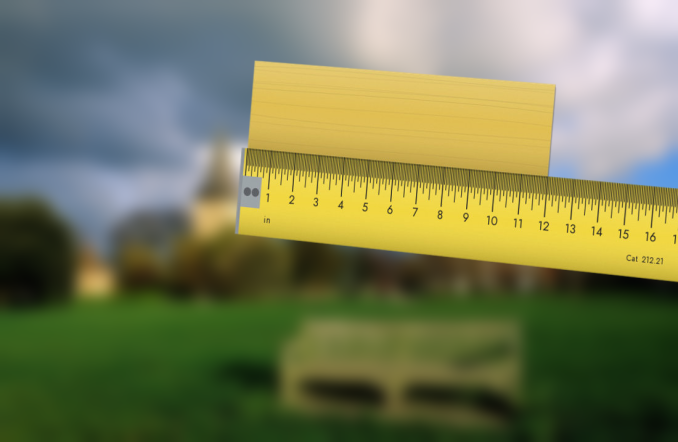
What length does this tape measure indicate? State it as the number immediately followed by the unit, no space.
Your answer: 12in
